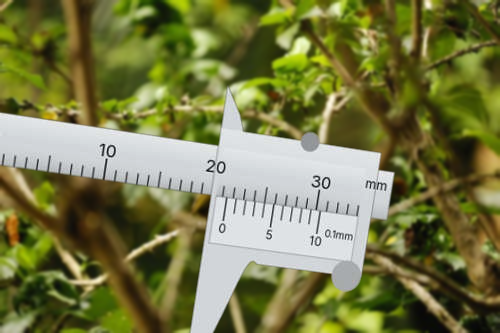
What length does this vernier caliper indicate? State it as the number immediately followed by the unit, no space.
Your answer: 21.4mm
